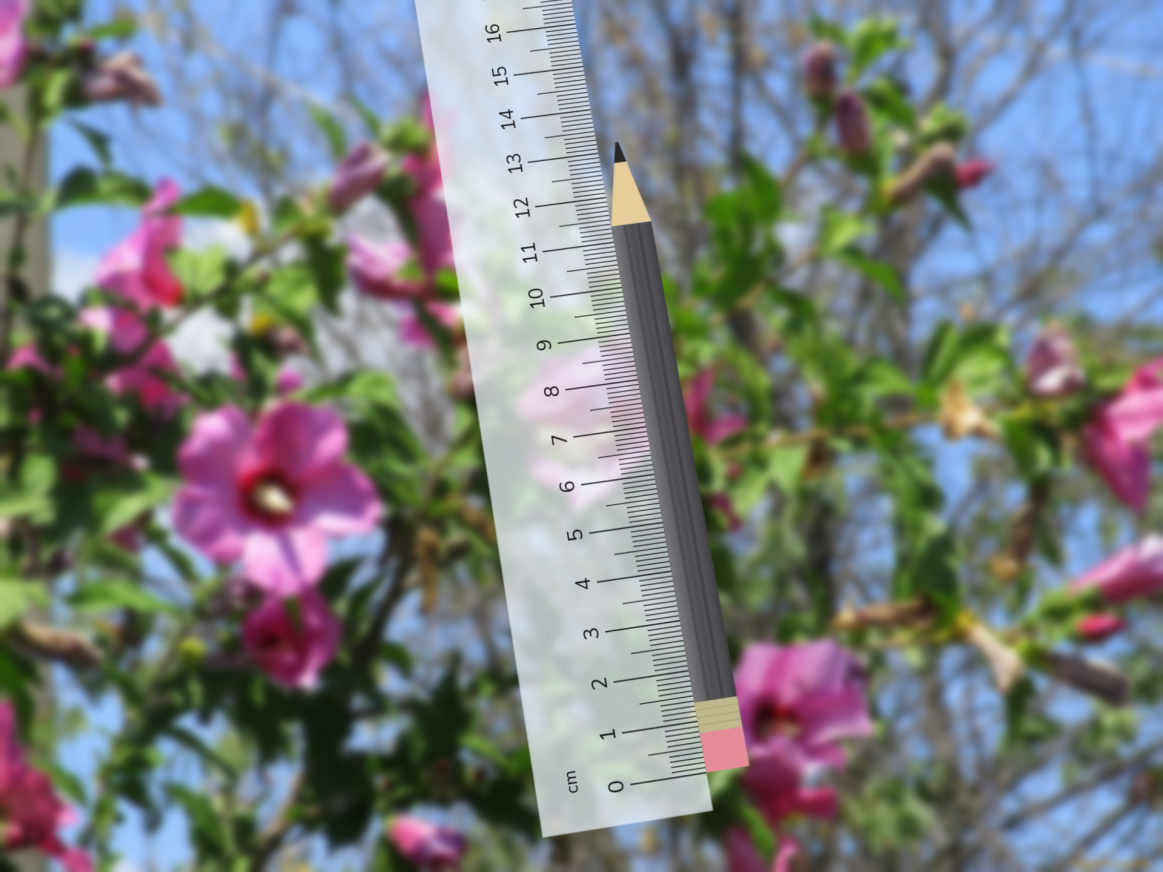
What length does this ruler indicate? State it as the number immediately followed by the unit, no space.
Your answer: 13.2cm
